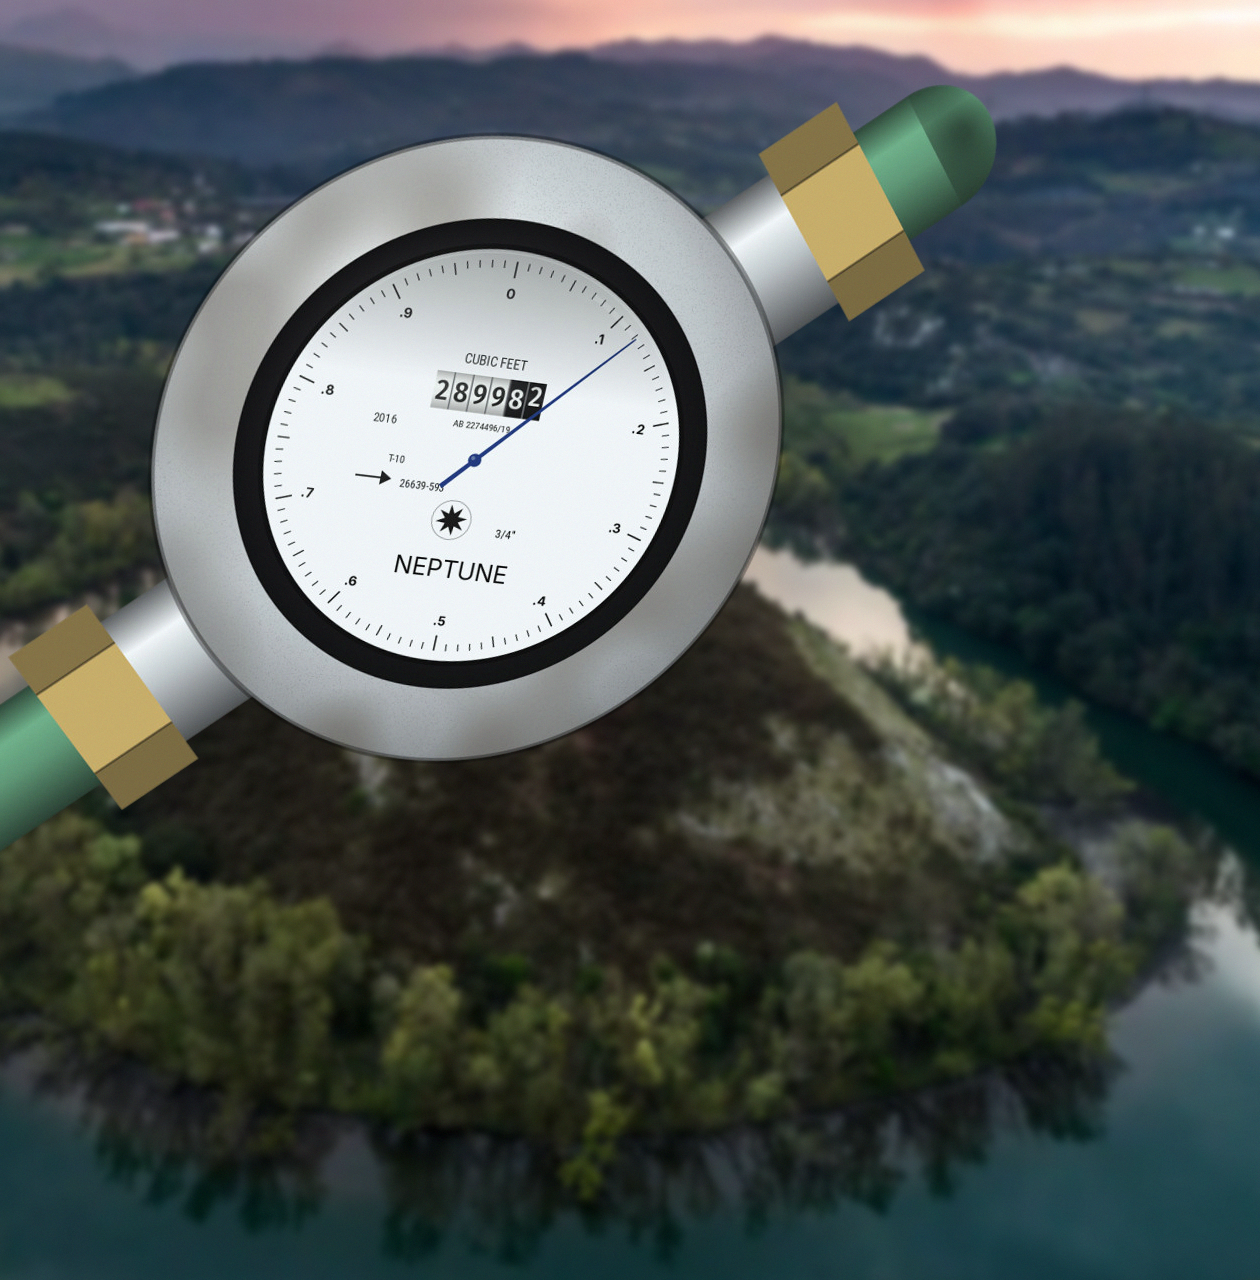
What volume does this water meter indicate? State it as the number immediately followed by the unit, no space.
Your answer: 289982.12ft³
